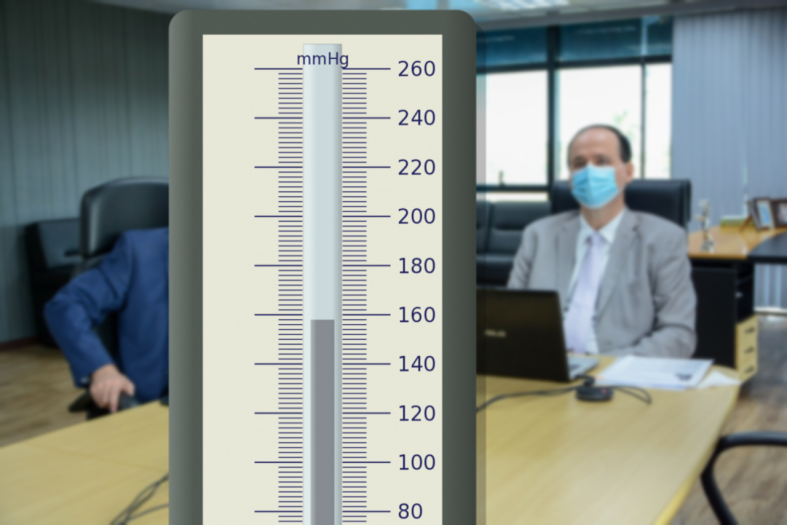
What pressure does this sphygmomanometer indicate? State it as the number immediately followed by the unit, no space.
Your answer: 158mmHg
